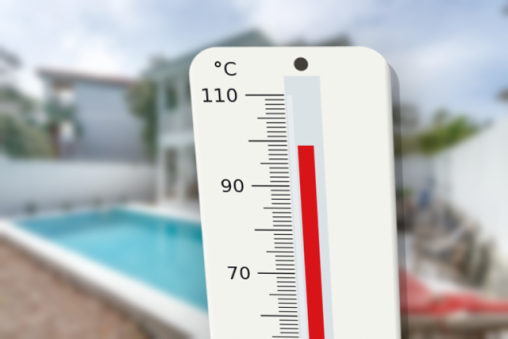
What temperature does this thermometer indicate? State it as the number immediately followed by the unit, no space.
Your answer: 99°C
